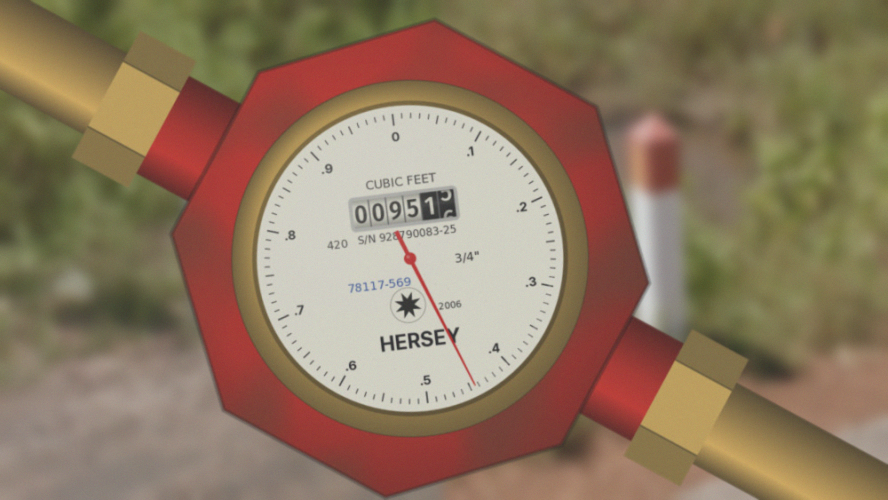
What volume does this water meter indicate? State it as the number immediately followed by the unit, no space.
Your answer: 9515.44ft³
